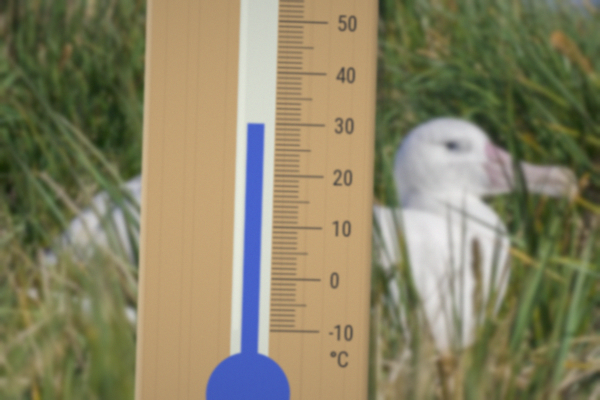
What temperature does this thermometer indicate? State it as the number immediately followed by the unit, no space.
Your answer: 30°C
